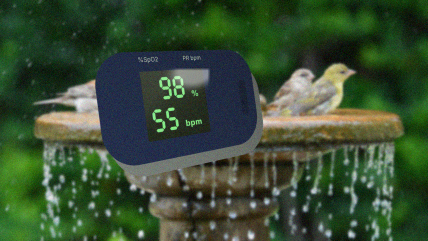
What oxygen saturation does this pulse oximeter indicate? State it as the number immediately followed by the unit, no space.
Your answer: 98%
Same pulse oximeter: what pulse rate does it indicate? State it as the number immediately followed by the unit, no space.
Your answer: 55bpm
